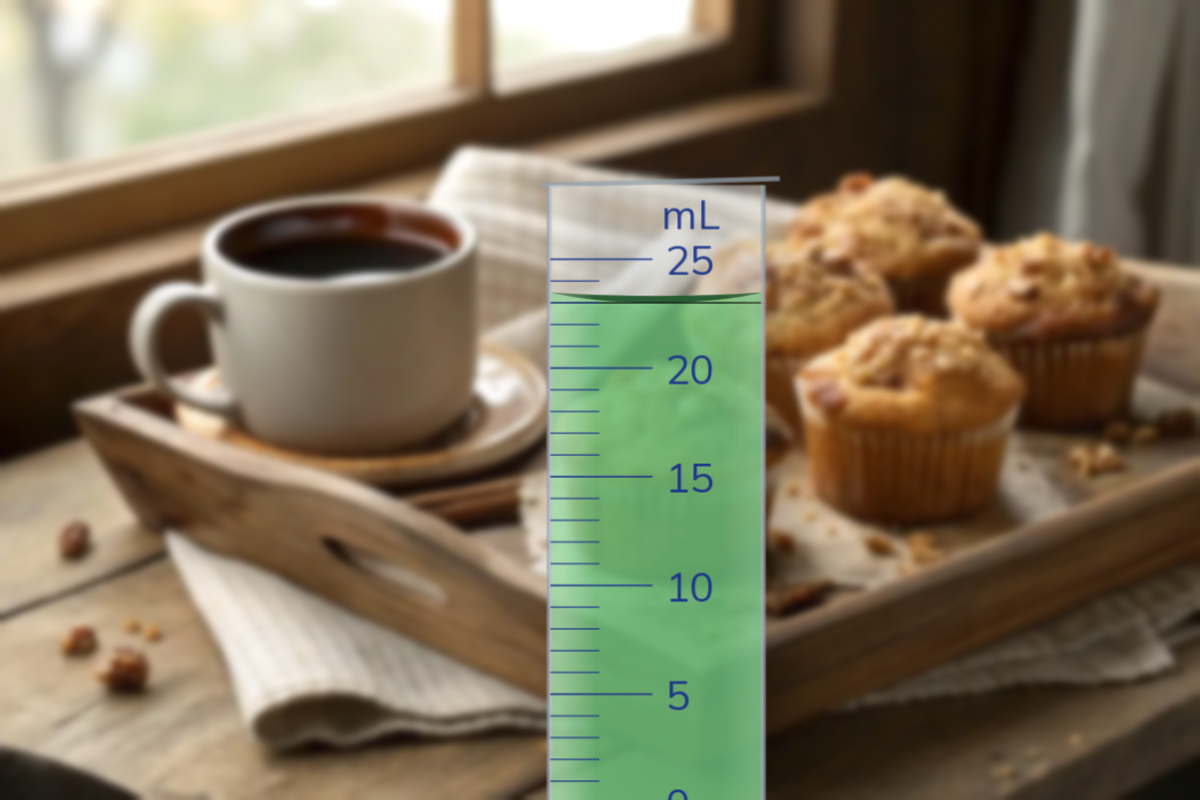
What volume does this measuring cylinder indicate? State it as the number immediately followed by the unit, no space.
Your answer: 23mL
